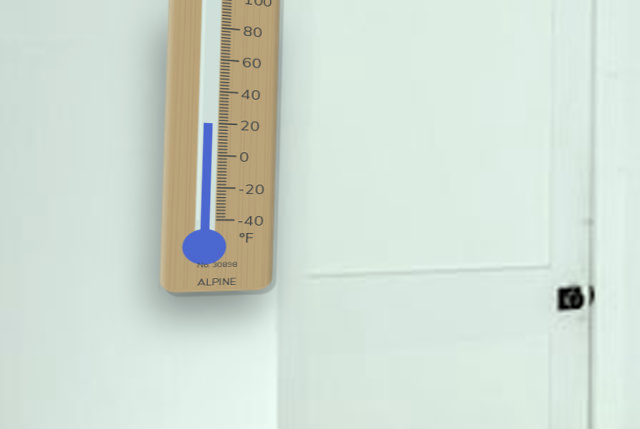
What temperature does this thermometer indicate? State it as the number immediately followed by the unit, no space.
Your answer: 20°F
